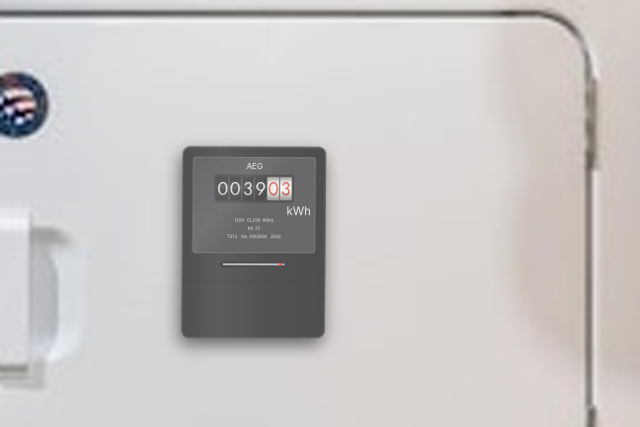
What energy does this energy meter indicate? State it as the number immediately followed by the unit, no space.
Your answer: 39.03kWh
